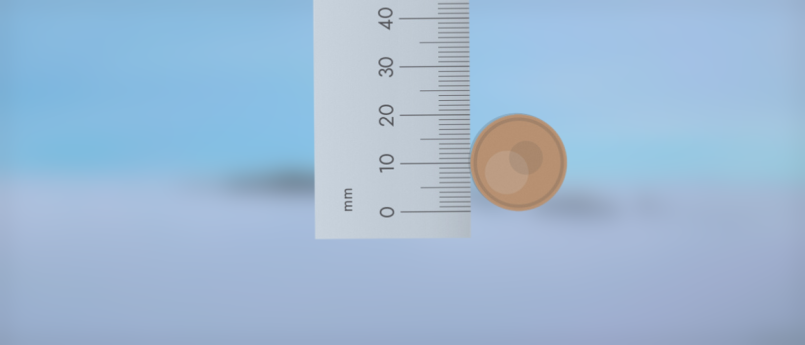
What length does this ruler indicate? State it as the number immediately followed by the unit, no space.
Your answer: 20mm
